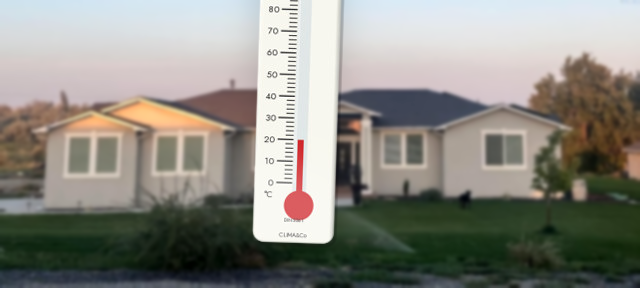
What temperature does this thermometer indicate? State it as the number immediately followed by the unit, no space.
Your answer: 20°C
